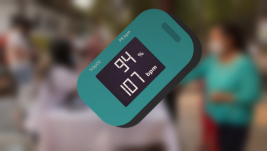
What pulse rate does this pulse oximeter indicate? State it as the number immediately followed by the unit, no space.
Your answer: 107bpm
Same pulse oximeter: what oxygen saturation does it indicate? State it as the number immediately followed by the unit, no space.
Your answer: 94%
